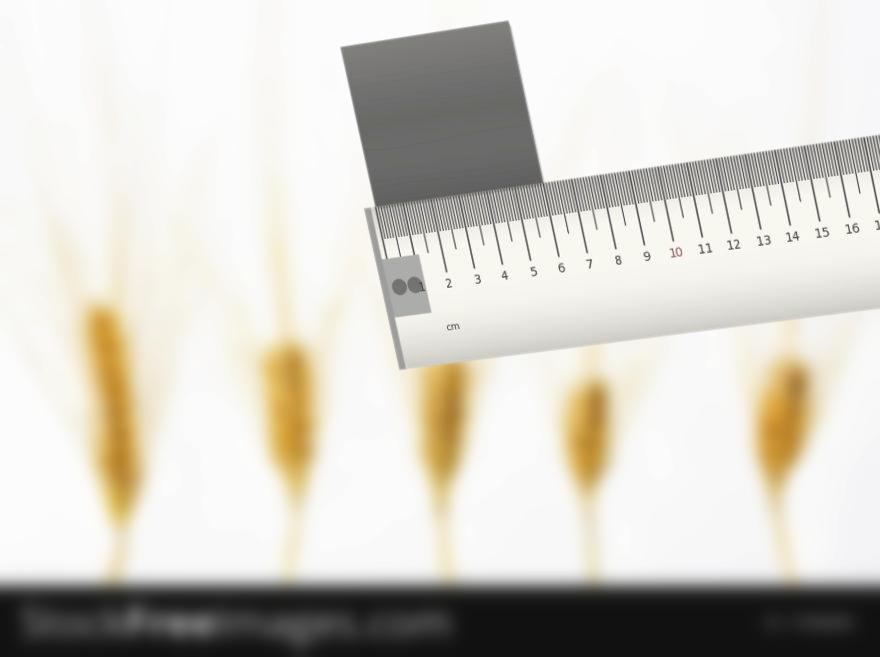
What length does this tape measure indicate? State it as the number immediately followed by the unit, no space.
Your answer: 6cm
